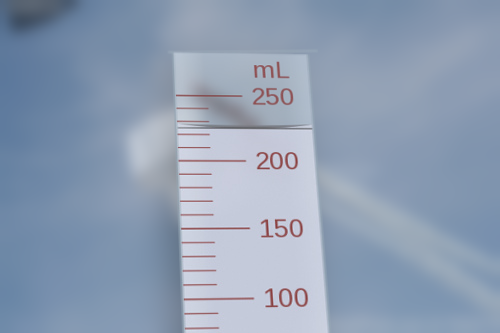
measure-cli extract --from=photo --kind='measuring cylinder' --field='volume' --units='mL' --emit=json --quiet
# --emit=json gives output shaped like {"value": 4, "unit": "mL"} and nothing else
{"value": 225, "unit": "mL"}
